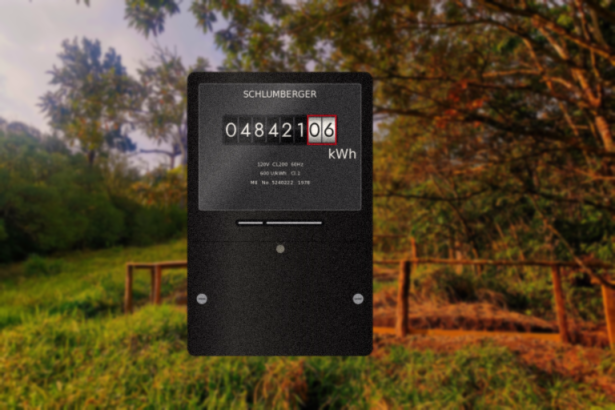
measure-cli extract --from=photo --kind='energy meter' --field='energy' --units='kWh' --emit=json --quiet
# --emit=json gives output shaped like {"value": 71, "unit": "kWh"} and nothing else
{"value": 48421.06, "unit": "kWh"}
